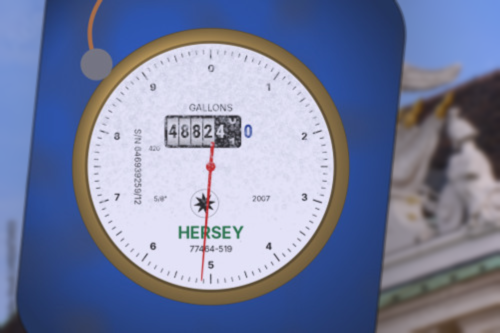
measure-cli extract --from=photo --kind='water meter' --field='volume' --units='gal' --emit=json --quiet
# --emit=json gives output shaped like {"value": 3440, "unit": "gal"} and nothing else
{"value": 4882405.1, "unit": "gal"}
